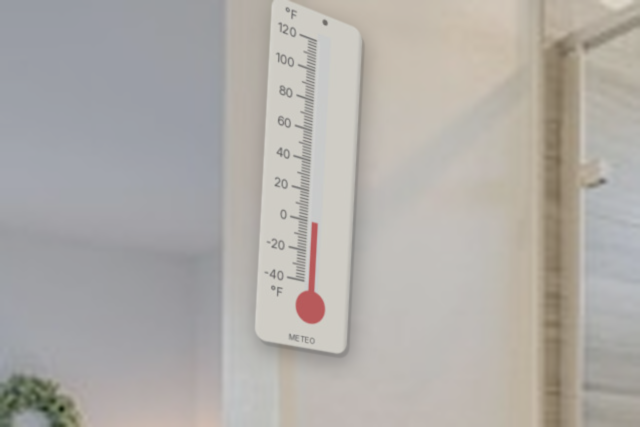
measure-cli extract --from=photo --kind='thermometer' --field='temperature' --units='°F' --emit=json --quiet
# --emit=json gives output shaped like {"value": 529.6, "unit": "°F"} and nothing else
{"value": 0, "unit": "°F"}
